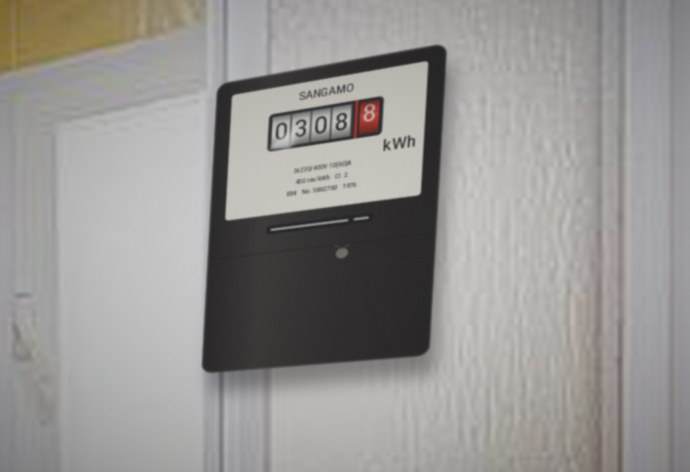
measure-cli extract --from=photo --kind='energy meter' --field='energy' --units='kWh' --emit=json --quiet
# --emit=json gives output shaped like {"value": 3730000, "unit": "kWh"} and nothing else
{"value": 308.8, "unit": "kWh"}
